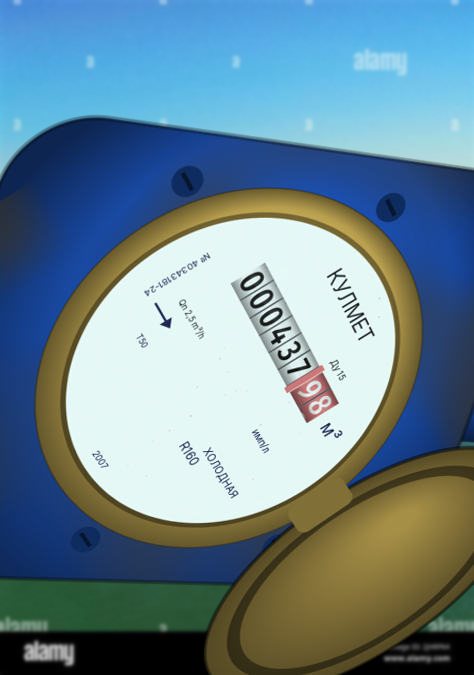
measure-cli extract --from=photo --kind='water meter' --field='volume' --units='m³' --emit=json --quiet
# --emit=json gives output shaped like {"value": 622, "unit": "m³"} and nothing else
{"value": 437.98, "unit": "m³"}
